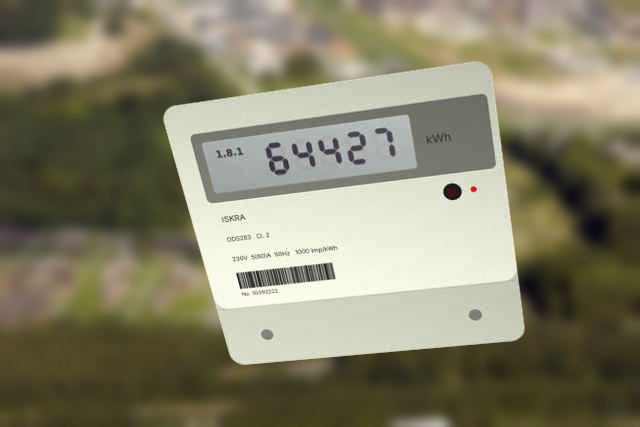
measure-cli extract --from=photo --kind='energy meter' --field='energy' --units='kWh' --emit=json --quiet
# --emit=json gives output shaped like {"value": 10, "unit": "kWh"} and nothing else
{"value": 64427, "unit": "kWh"}
